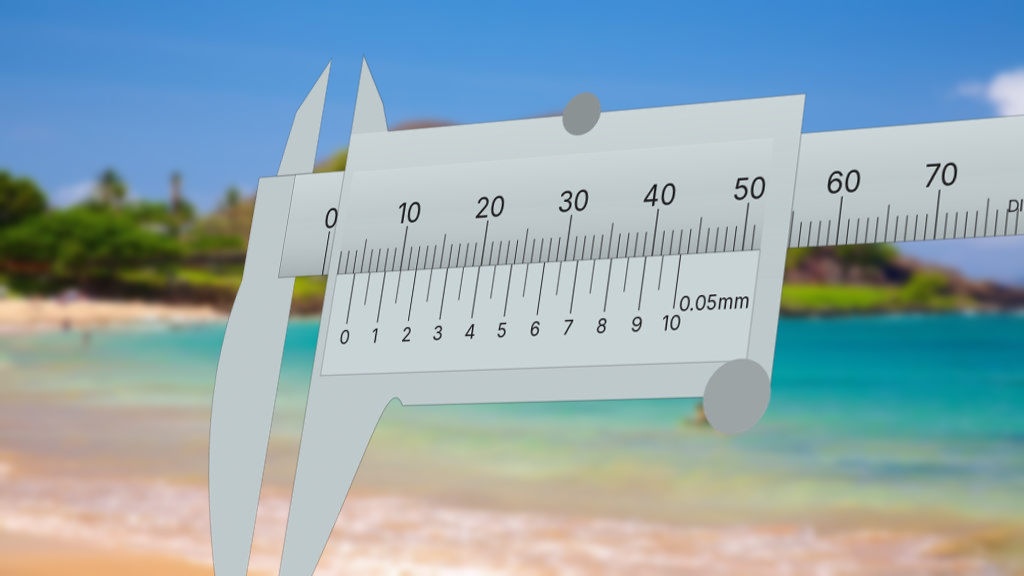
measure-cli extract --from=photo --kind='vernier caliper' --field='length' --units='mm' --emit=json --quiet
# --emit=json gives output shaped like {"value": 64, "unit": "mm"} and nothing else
{"value": 4.2, "unit": "mm"}
